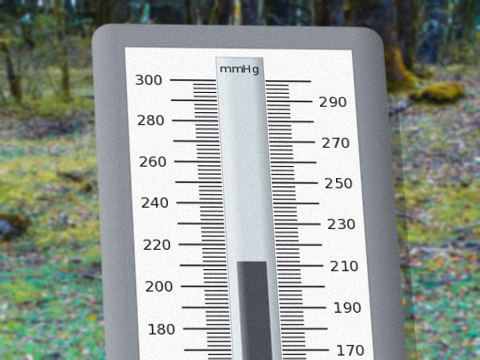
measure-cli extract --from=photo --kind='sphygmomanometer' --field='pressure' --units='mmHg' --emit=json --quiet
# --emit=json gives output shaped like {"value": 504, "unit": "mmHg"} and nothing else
{"value": 212, "unit": "mmHg"}
